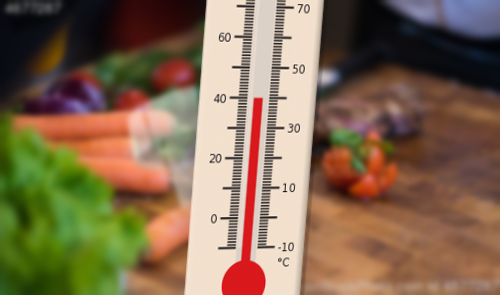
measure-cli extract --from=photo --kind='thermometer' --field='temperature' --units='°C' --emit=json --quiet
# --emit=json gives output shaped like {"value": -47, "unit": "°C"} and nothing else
{"value": 40, "unit": "°C"}
